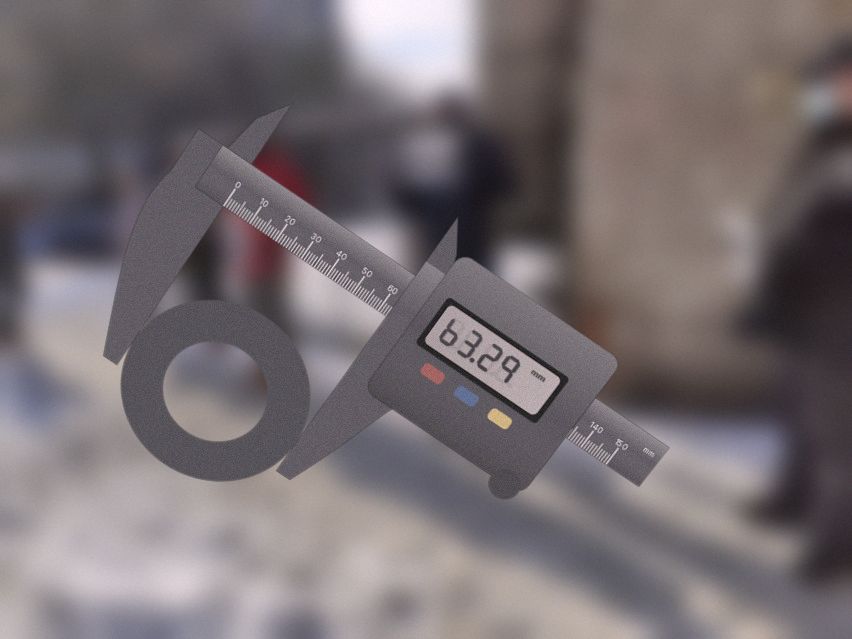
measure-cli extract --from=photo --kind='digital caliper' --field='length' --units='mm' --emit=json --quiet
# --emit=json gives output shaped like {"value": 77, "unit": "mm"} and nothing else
{"value": 63.29, "unit": "mm"}
